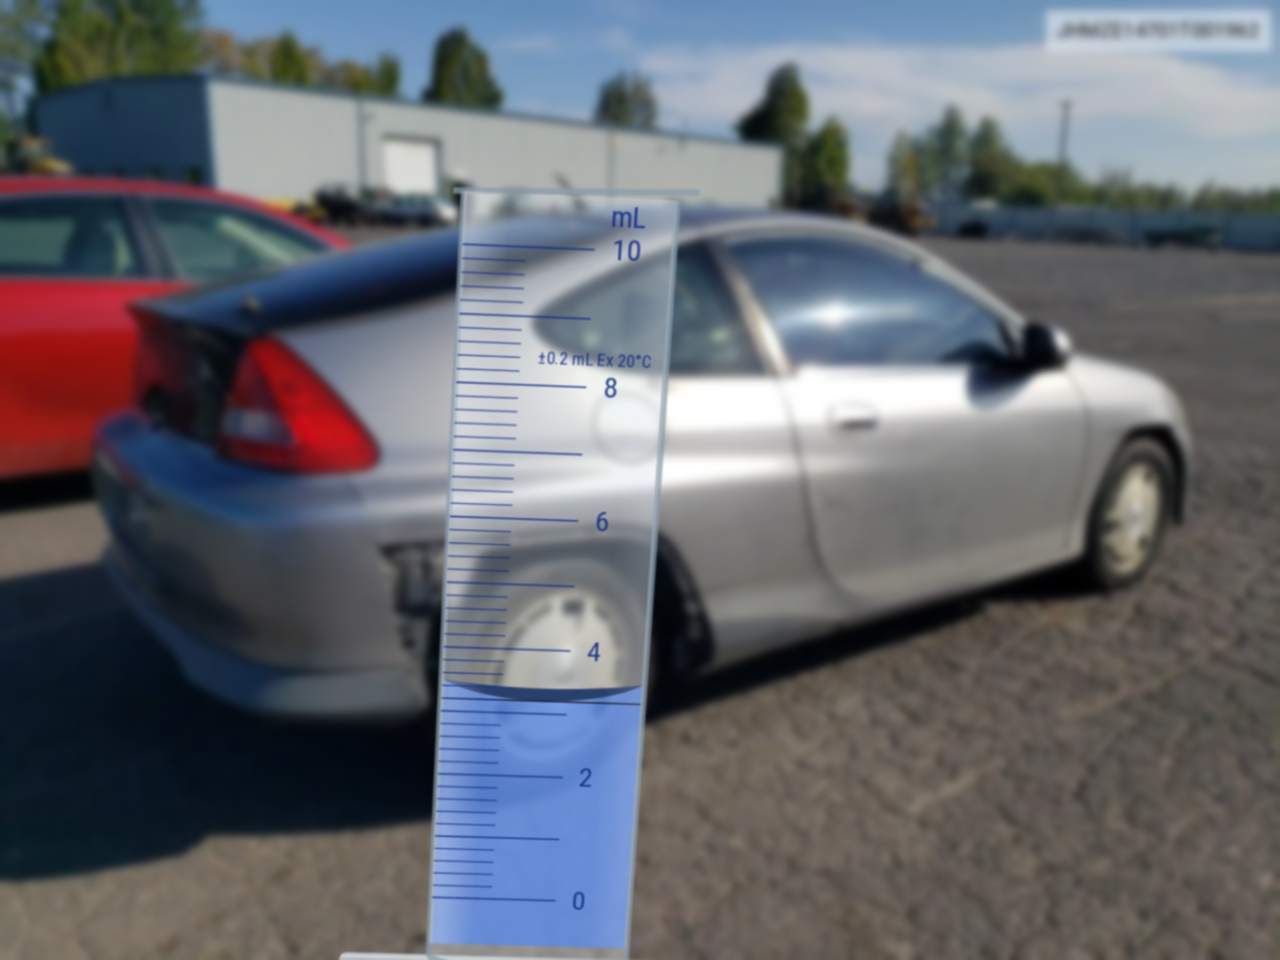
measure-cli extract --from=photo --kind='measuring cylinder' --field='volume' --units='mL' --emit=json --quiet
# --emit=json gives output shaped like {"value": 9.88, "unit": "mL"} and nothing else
{"value": 3.2, "unit": "mL"}
